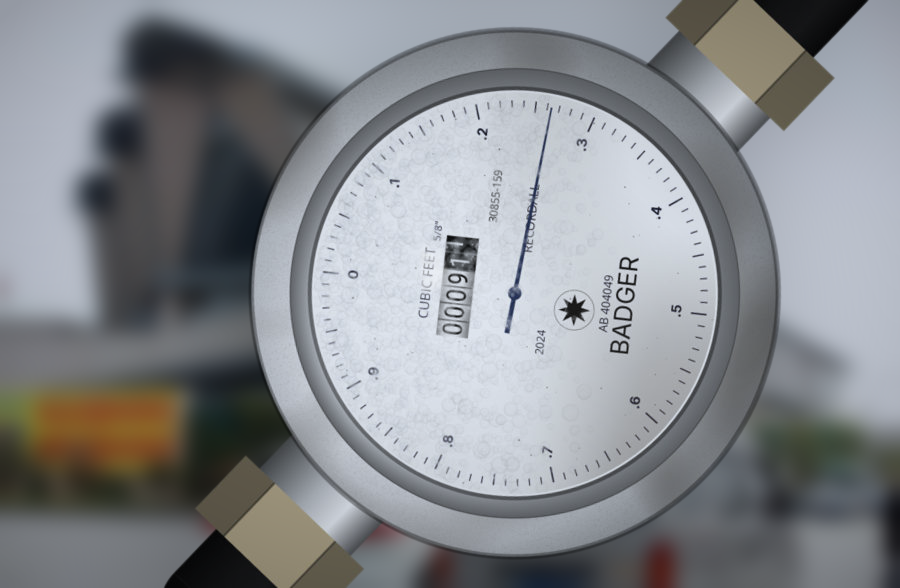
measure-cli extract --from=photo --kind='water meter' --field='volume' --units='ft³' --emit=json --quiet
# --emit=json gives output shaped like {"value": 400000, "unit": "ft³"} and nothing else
{"value": 911.26, "unit": "ft³"}
